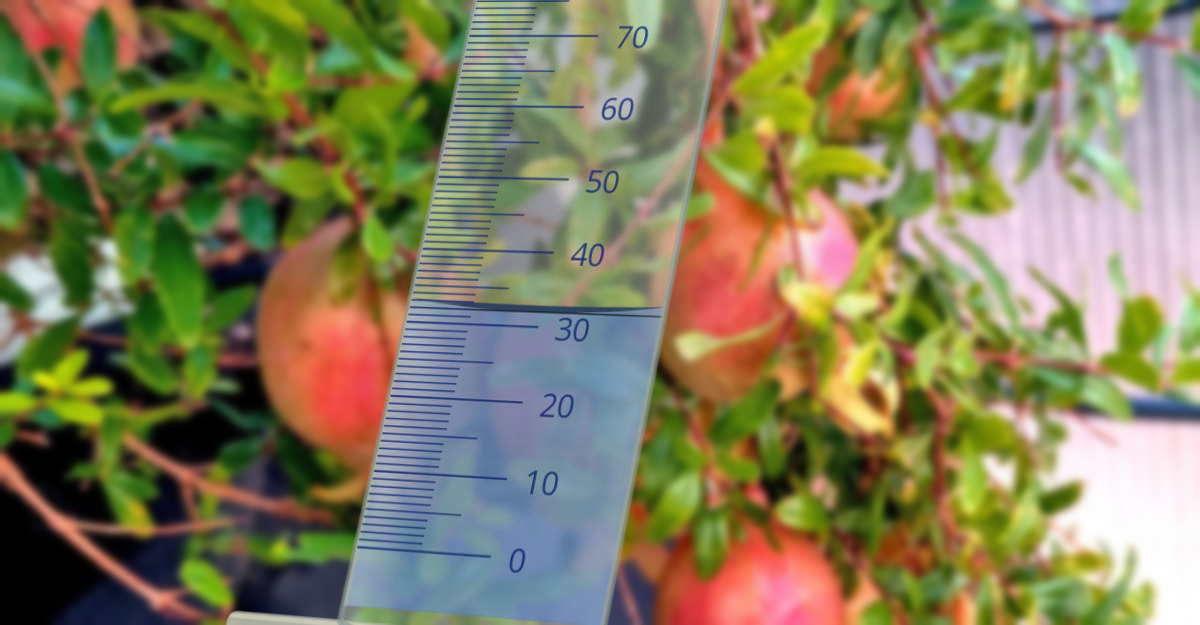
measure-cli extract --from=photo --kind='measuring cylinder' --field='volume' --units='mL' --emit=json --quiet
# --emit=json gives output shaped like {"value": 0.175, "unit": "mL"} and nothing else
{"value": 32, "unit": "mL"}
